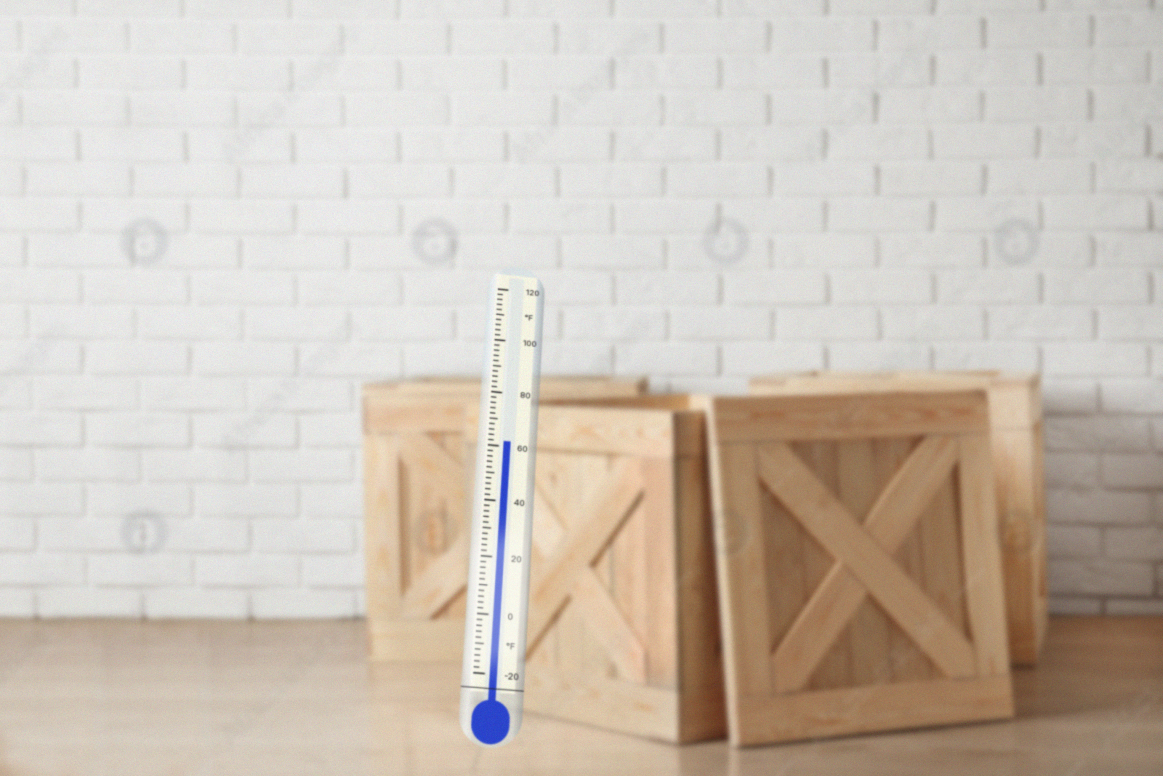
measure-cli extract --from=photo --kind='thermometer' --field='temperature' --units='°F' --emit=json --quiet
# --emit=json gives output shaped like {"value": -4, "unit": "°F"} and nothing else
{"value": 62, "unit": "°F"}
